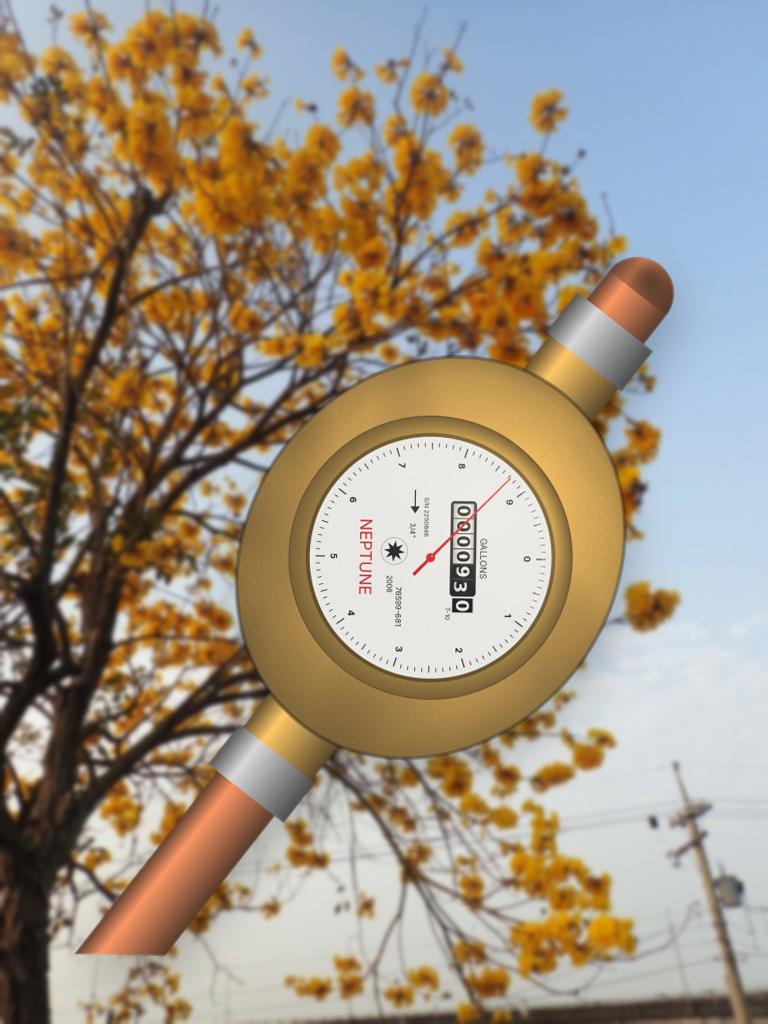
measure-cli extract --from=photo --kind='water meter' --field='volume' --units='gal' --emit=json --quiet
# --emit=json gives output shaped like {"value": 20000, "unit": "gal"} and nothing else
{"value": 928.7, "unit": "gal"}
